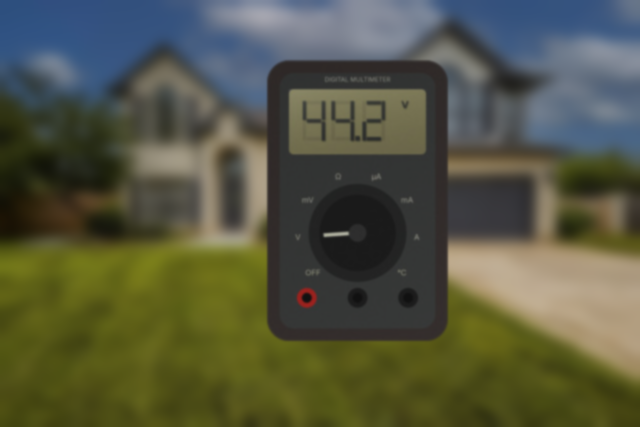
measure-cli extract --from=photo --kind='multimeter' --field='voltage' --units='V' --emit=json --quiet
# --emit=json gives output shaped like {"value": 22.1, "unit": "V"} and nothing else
{"value": 44.2, "unit": "V"}
